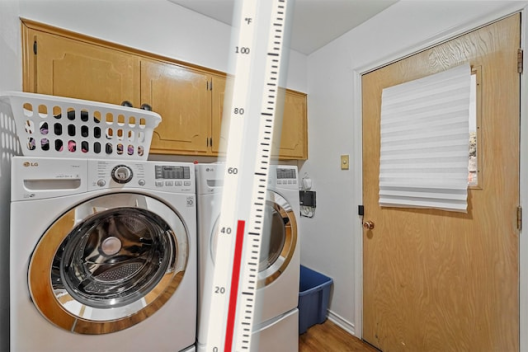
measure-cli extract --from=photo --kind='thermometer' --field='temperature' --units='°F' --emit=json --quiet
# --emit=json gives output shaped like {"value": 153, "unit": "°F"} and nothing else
{"value": 44, "unit": "°F"}
